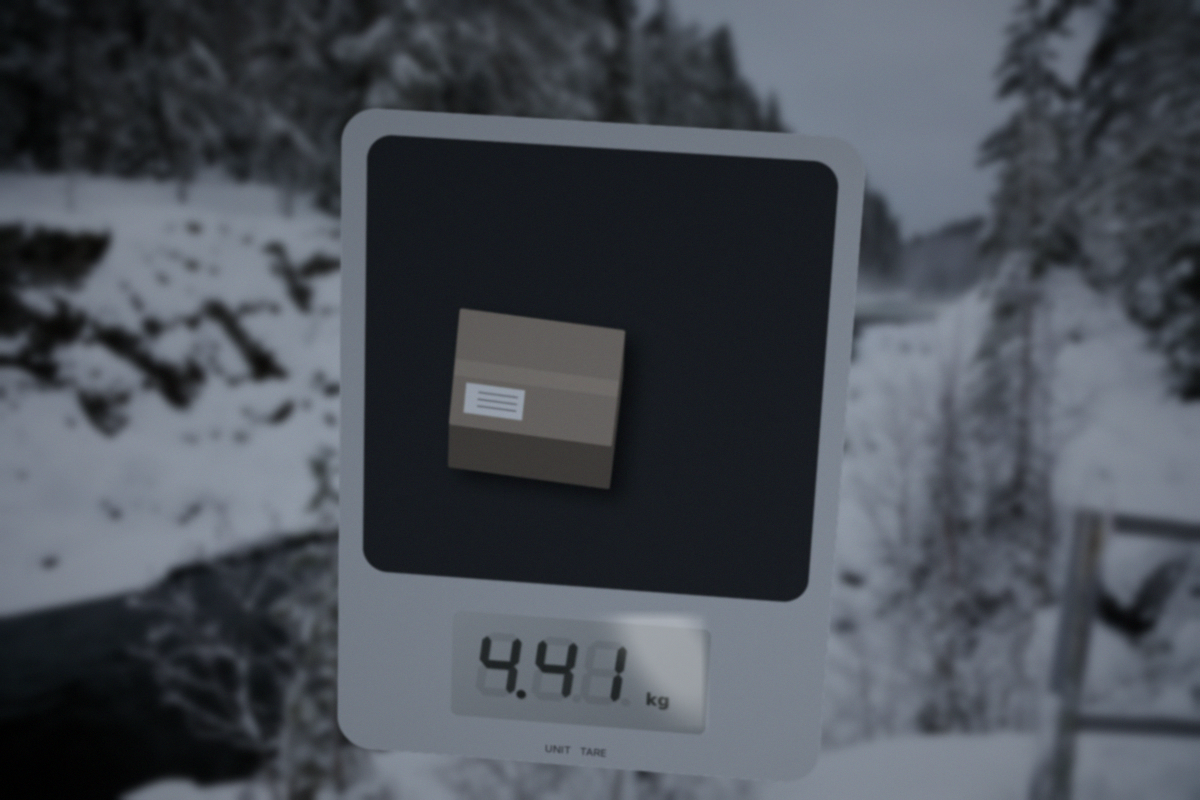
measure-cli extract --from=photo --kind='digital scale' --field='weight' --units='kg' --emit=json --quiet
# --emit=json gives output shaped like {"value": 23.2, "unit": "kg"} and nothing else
{"value": 4.41, "unit": "kg"}
